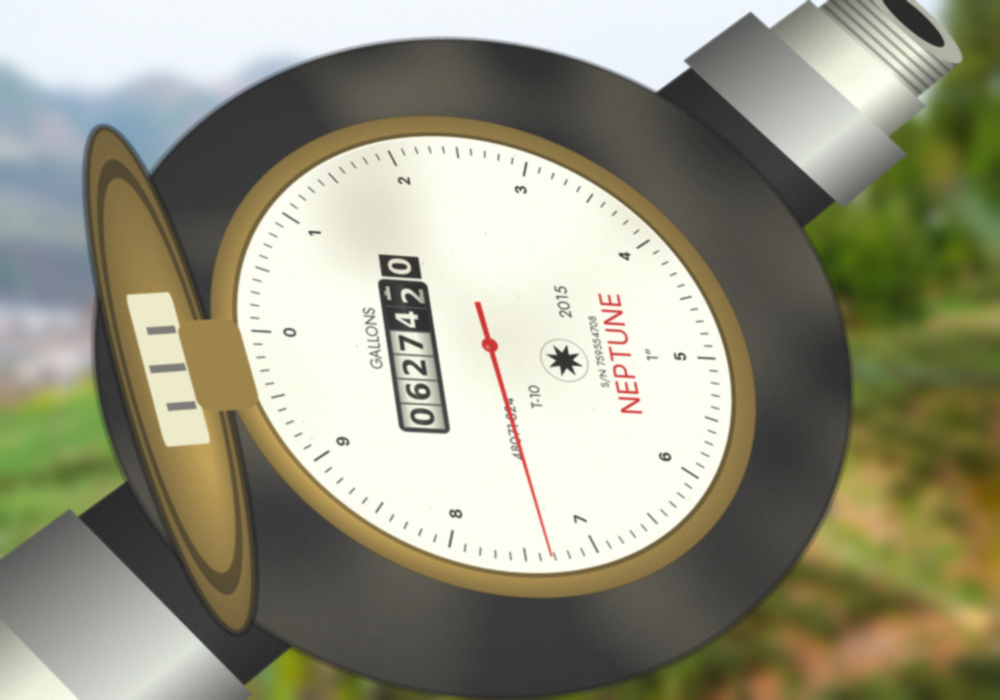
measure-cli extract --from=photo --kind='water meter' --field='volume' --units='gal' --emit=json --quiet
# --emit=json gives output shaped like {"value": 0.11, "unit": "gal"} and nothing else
{"value": 627417.3, "unit": "gal"}
